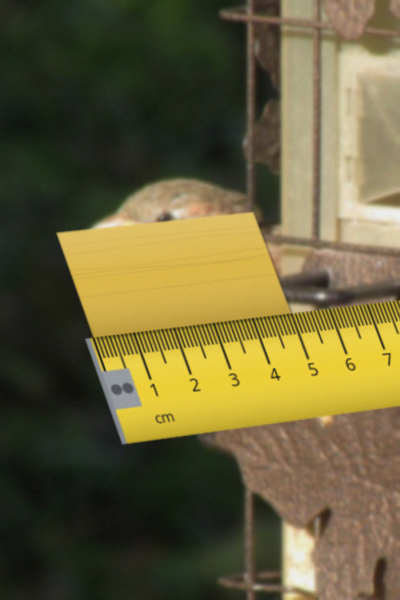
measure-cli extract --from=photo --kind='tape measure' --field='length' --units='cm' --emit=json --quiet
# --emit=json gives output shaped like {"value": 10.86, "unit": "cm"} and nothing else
{"value": 5, "unit": "cm"}
